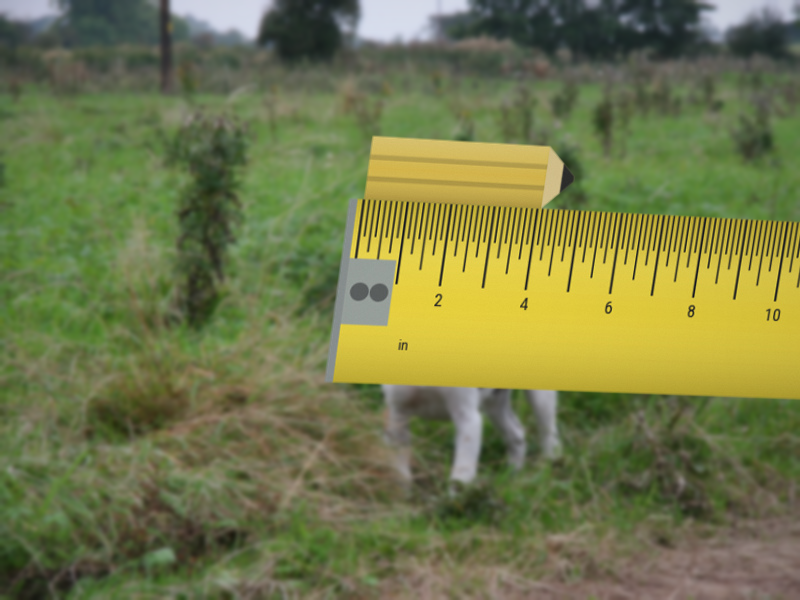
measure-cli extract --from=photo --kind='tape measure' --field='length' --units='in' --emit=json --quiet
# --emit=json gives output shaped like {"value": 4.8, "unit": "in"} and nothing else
{"value": 4.75, "unit": "in"}
